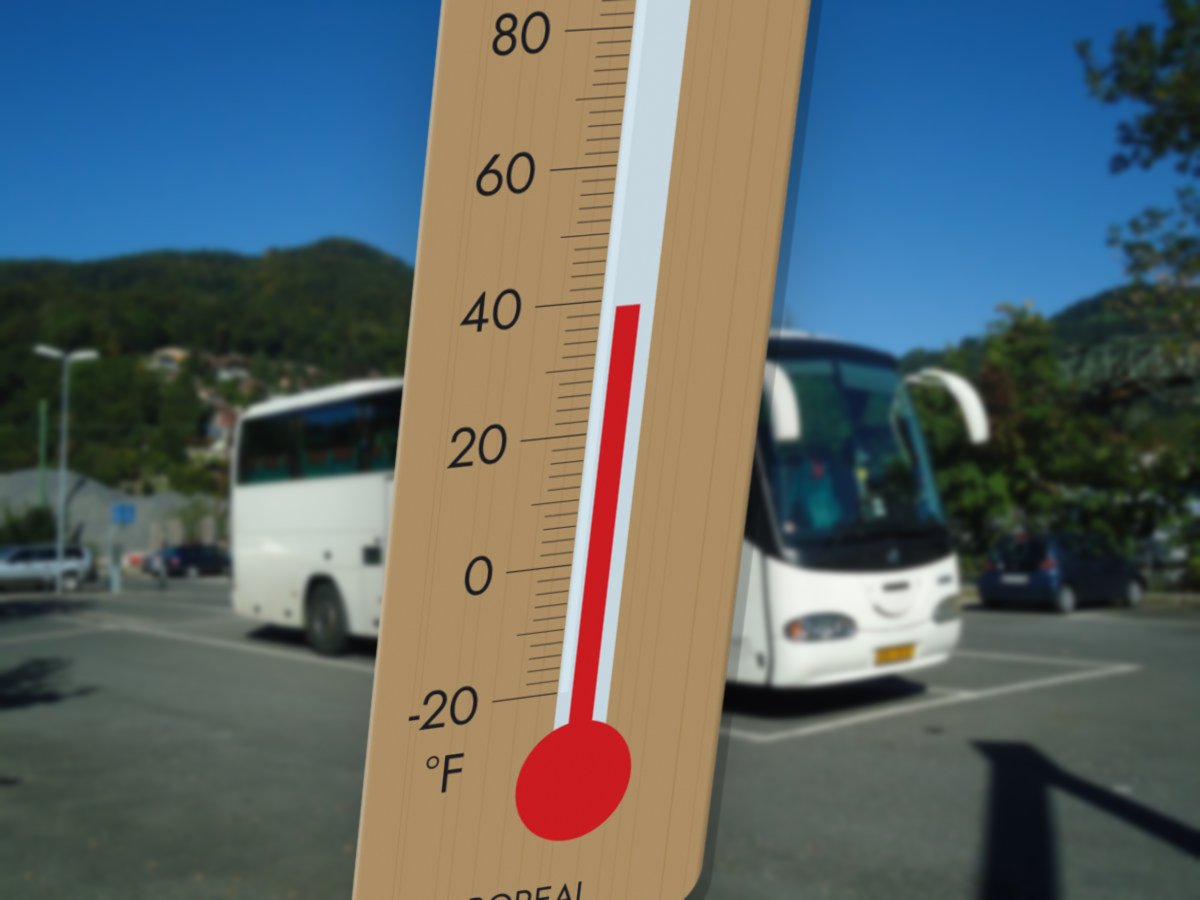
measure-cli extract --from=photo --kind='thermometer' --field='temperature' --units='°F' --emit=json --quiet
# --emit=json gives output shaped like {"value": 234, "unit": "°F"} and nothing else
{"value": 39, "unit": "°F"}
